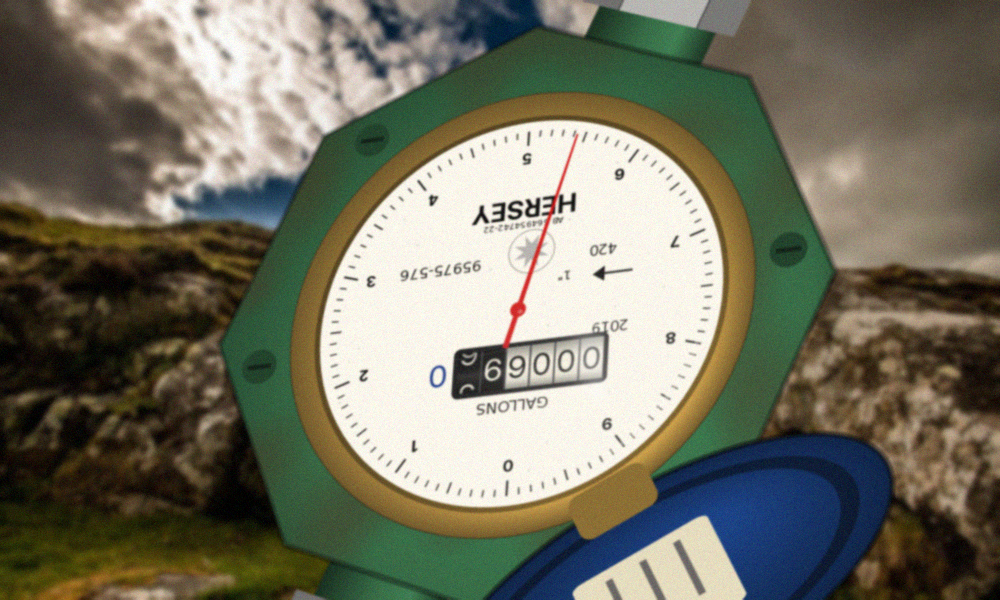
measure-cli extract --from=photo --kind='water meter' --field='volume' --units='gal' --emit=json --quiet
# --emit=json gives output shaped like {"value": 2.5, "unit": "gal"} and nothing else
{"value": 6955.4, "unit": "gal"}
